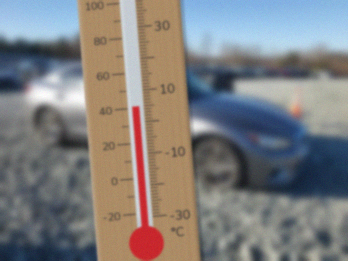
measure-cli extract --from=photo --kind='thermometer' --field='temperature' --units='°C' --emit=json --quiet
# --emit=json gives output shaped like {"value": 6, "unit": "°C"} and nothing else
{"value": 5, "unit": "°C"}
